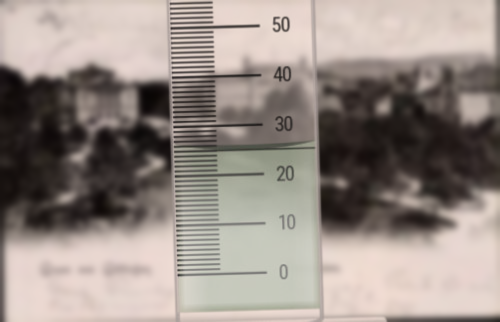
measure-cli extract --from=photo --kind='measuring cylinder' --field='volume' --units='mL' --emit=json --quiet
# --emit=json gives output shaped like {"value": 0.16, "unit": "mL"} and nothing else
{"value": 25, "unit": "mL"}
